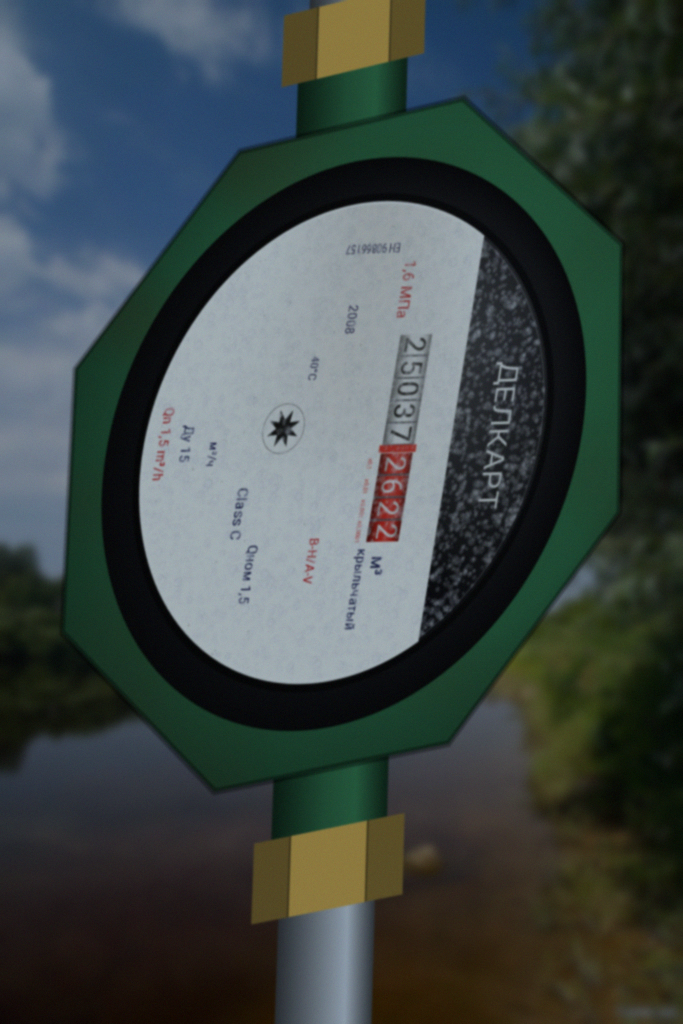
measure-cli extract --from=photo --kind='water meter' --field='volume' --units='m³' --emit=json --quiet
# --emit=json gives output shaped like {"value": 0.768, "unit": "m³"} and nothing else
{"value": 25037.2622, "unit": "m³"}
